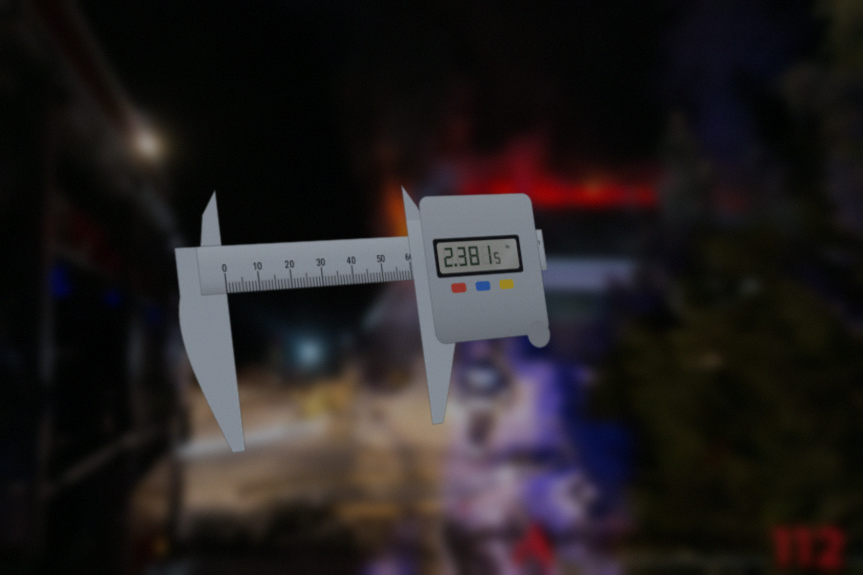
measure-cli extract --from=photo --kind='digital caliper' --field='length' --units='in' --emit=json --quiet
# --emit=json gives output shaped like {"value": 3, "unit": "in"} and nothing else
{"value": 2.3815, "unit": "in"}
